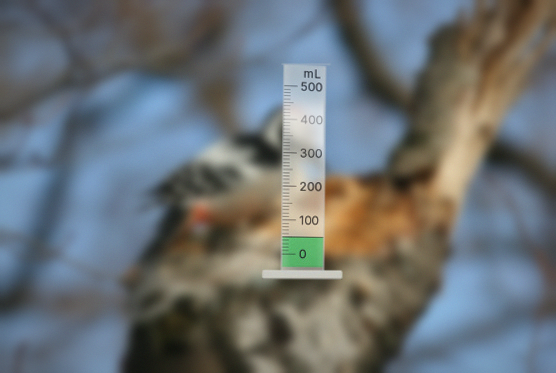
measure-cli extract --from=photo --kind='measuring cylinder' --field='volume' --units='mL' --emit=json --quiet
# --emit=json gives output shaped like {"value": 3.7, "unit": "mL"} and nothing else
{"value": 50, "unit": "mL"}
